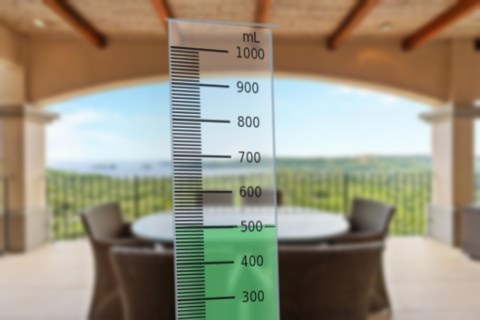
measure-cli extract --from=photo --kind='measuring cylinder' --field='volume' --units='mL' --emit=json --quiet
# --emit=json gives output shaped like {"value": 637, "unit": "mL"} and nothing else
{"value": 500, "unit": "mL"}
